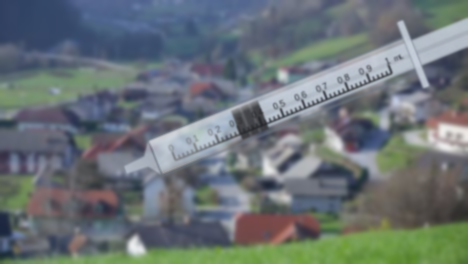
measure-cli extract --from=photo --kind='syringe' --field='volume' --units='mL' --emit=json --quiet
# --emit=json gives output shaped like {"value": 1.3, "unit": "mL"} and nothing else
{"value": 0.3, "unit": "mL"}
